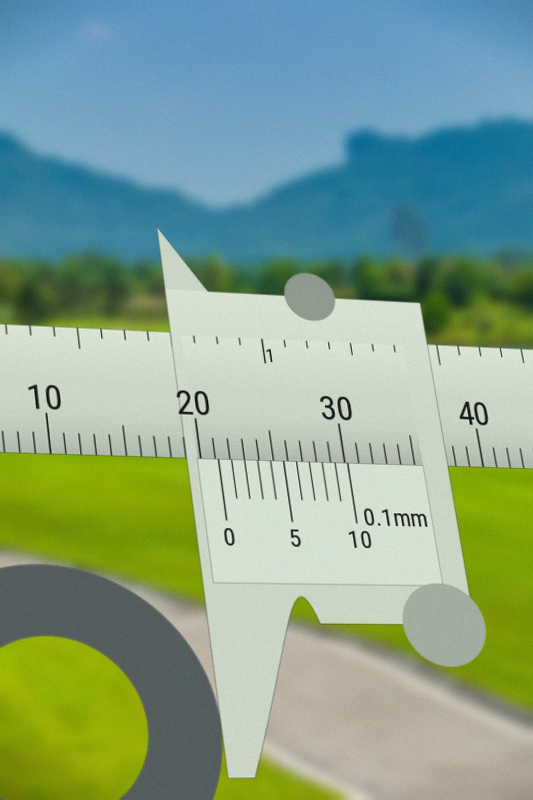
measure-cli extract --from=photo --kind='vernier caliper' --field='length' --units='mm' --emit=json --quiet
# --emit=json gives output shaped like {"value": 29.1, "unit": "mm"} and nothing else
{"value": 21.2, "unit": "mm"}
